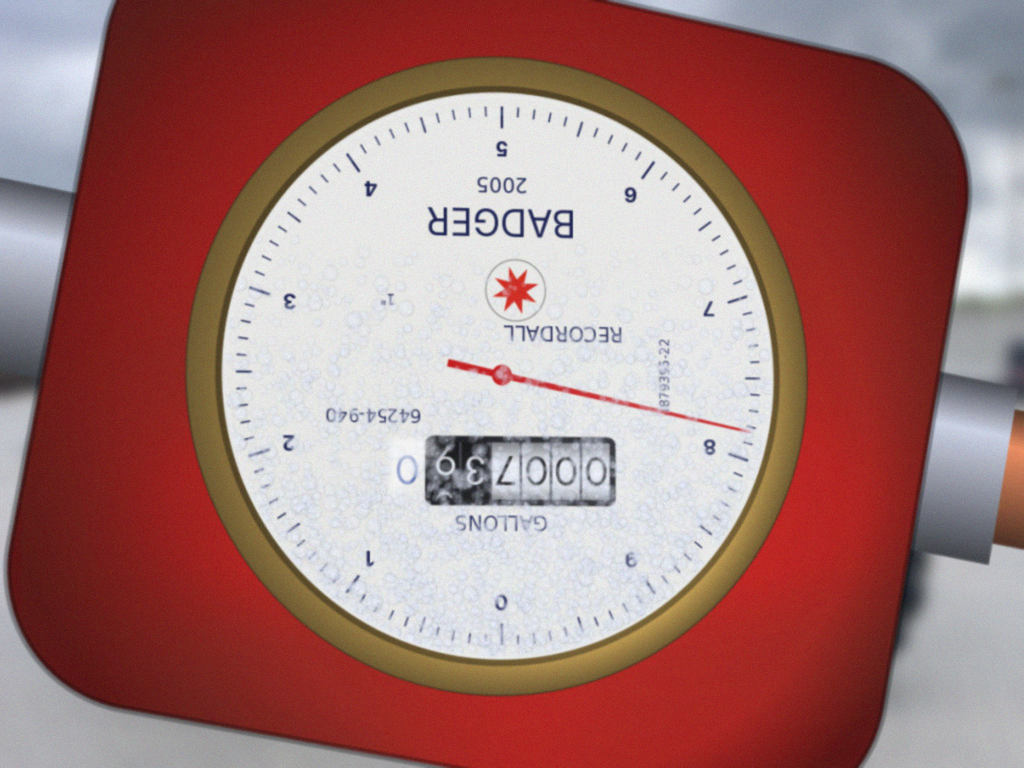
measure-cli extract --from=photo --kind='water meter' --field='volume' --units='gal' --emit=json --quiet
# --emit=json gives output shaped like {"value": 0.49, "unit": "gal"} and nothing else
{"value": 7387.8, "unit": "gal"}
